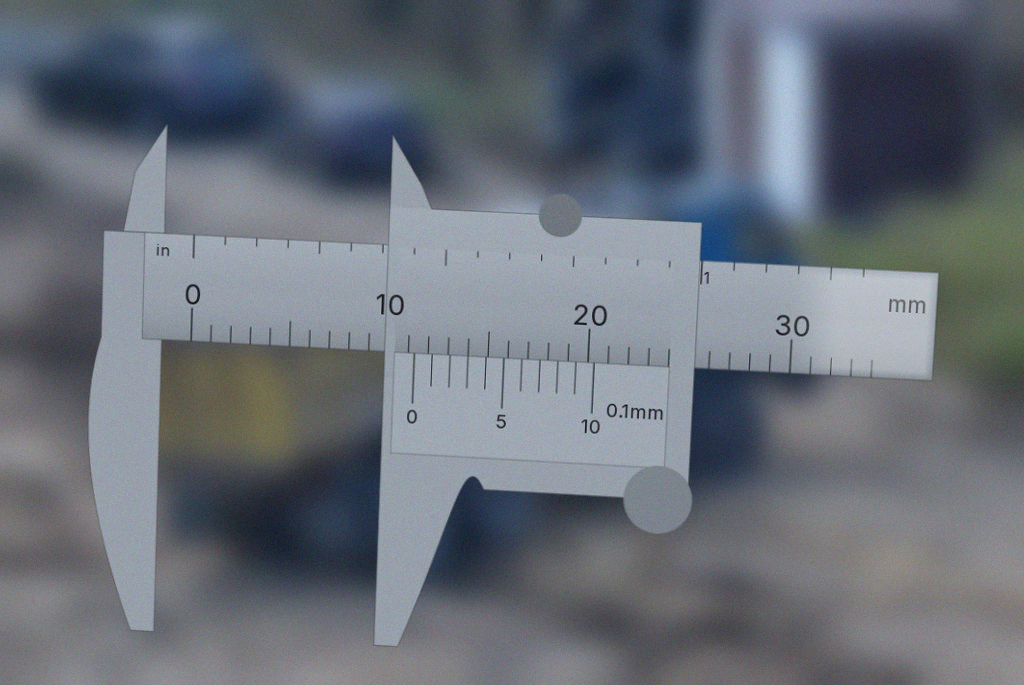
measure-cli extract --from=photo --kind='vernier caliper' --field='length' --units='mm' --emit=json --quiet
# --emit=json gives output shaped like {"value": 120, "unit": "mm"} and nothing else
{"value": 11.3, "unit": "mm"}
